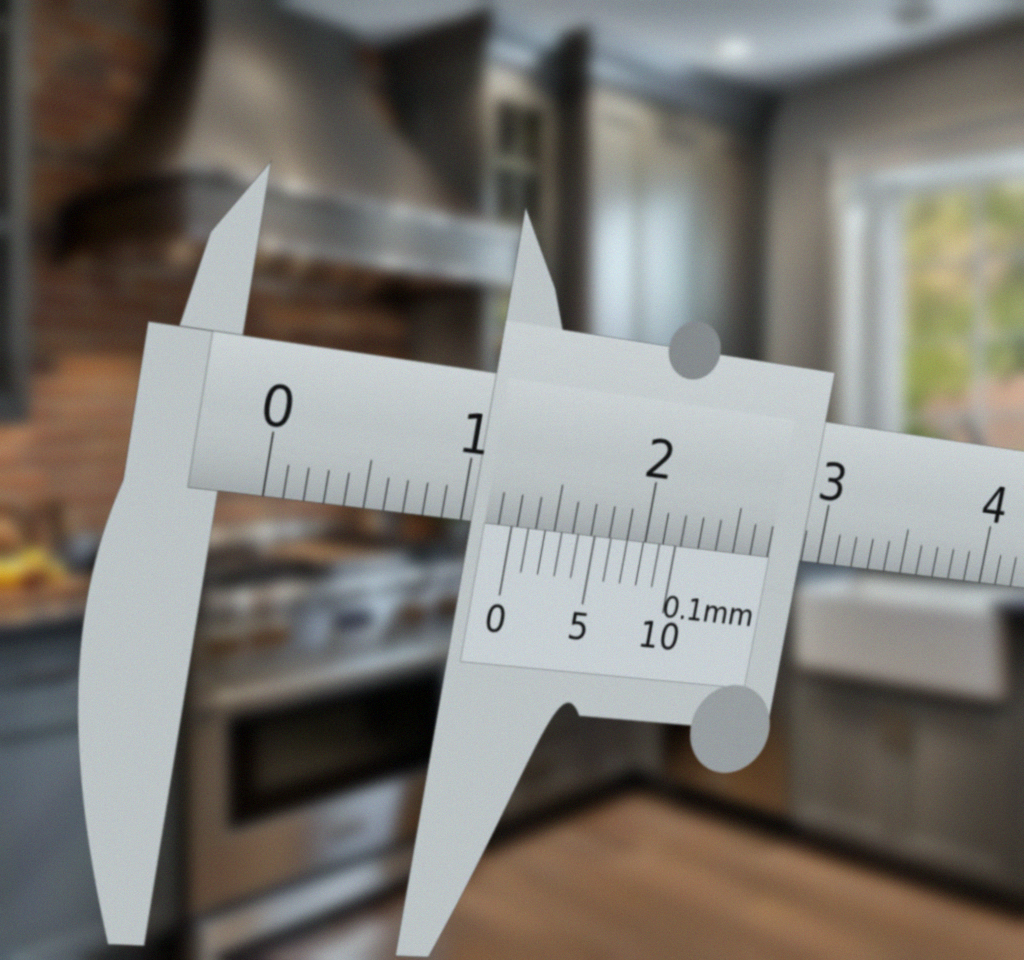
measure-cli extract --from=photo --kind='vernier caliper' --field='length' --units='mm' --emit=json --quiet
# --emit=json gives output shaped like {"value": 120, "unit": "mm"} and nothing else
{"value": 12.7, "unit": "mm"}
